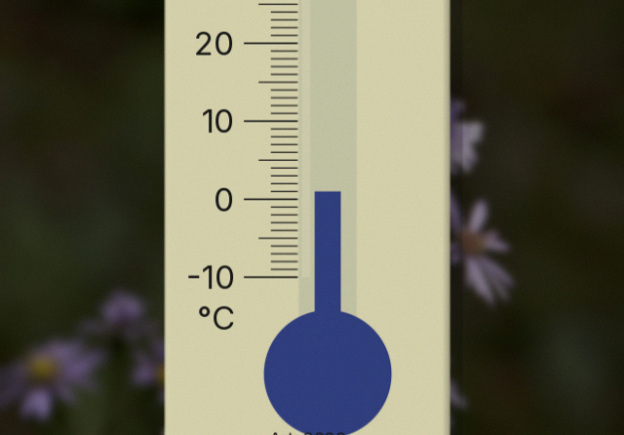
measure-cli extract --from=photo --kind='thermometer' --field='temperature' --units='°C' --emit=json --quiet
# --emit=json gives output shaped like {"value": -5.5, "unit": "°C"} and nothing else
{"value": 1, "unit": "°C"}
